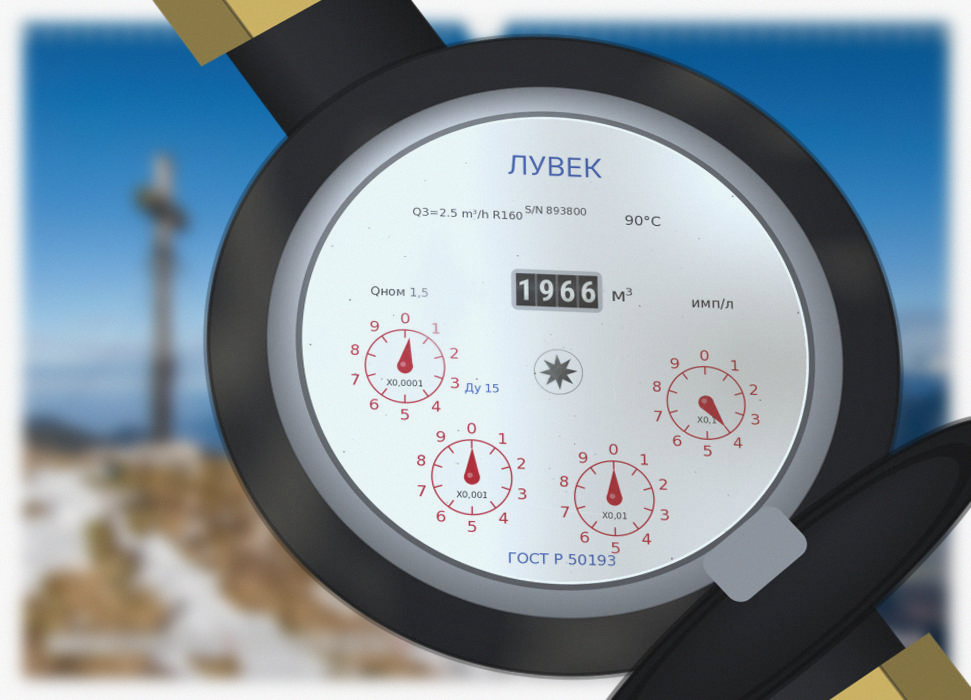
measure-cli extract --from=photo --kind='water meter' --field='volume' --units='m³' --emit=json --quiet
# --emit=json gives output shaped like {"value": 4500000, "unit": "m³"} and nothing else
{"value": 1966.4000, "unit": "m³"}
